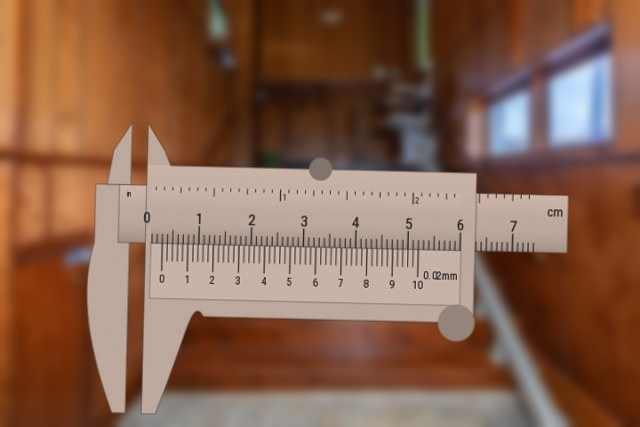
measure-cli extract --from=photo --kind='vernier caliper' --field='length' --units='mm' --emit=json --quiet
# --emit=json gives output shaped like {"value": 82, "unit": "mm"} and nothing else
{"value": 3.0, "unit": "mm"}
